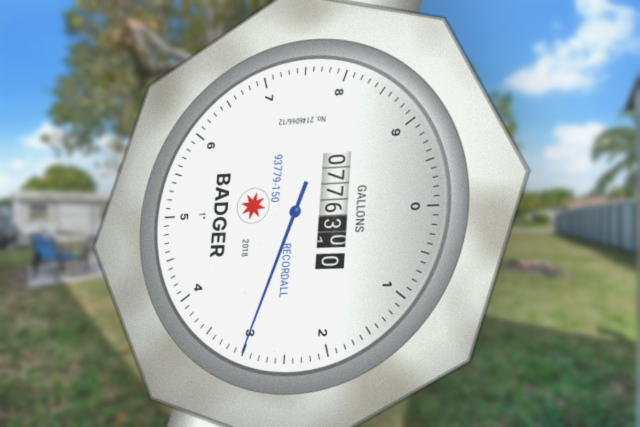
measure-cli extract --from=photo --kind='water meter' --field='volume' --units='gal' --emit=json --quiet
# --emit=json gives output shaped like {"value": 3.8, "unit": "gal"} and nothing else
{"value": 776303.0, "unit": "gal"}
